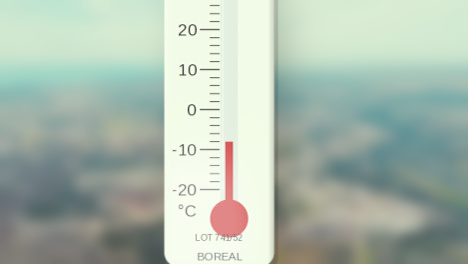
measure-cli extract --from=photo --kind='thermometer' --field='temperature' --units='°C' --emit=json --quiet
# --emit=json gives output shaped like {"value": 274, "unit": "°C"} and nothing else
{"value": -8, "unit": "°C"}
